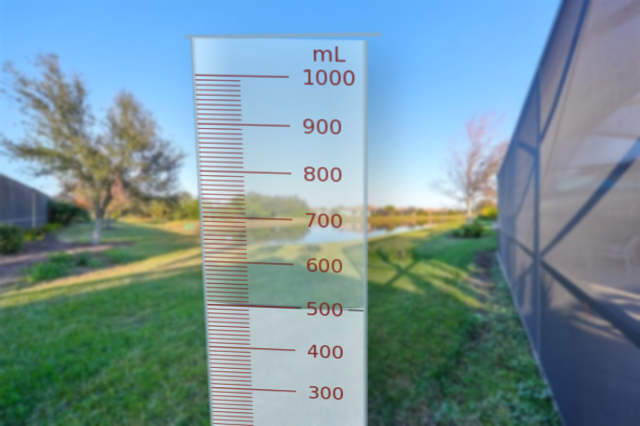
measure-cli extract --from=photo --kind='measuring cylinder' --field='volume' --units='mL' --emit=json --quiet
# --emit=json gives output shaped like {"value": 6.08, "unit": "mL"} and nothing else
{"value": 500, "unit": "mL"}
